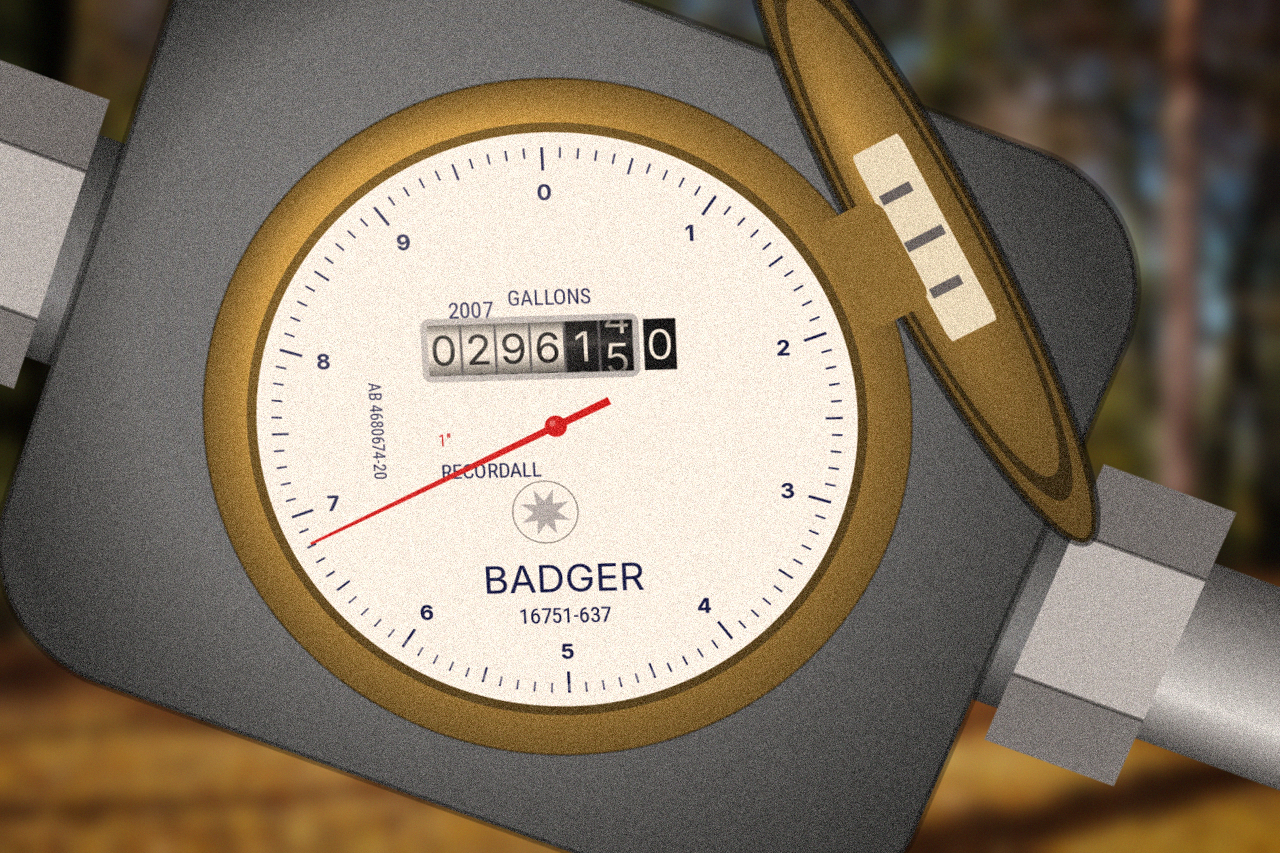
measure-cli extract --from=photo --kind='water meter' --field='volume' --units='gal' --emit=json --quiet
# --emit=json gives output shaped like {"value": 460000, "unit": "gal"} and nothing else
{"value": 296146.8, "unit": "gal"}
